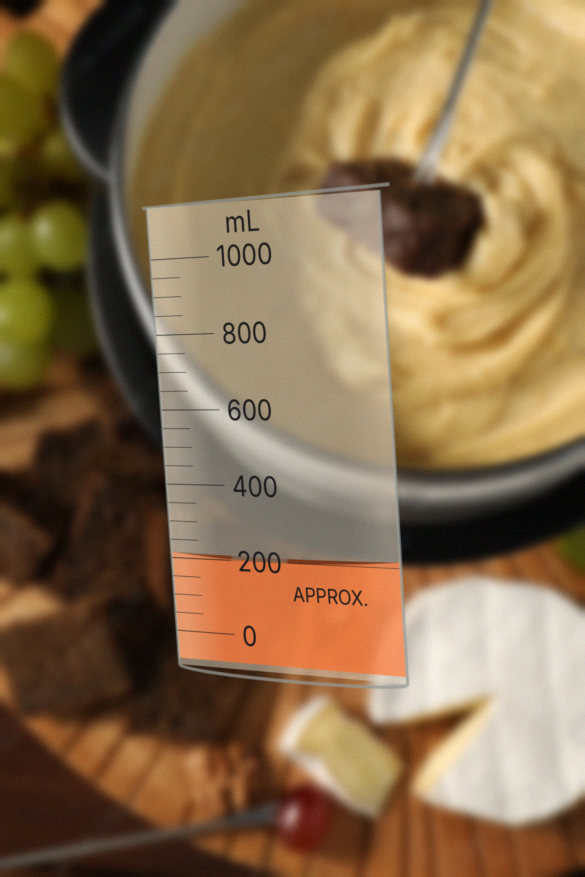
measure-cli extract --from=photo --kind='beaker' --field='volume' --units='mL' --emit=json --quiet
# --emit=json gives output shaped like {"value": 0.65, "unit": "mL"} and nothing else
{"value": 200, "unit": "mL"}
